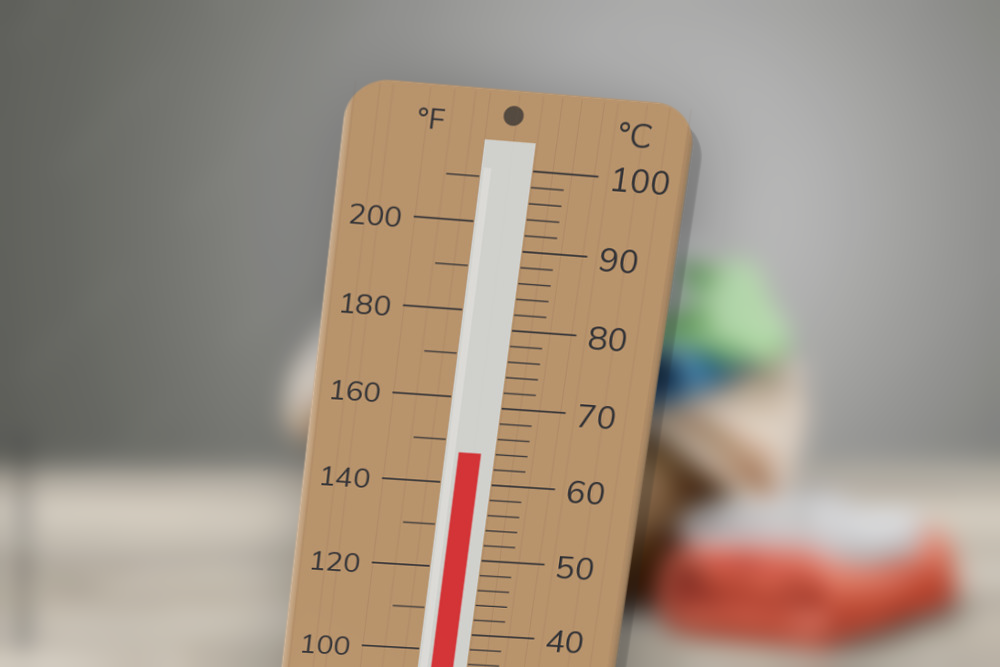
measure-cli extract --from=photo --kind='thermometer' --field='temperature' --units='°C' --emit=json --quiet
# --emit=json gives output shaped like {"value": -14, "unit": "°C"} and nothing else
{"value": 64, "unit": "°C"}
